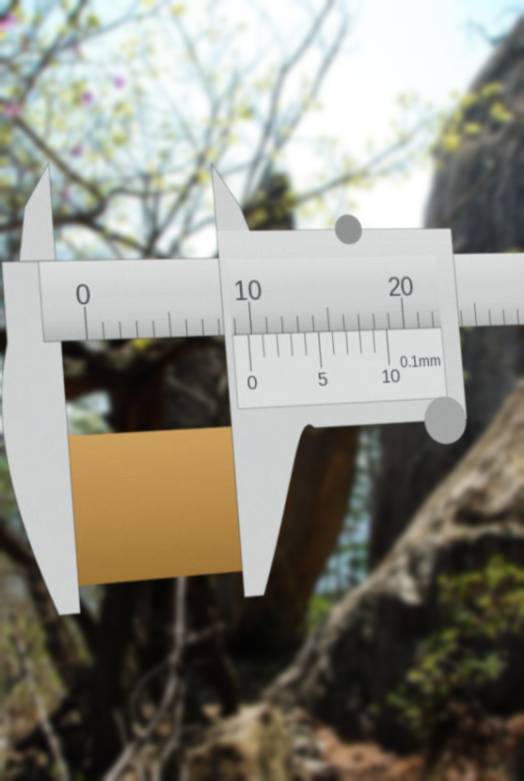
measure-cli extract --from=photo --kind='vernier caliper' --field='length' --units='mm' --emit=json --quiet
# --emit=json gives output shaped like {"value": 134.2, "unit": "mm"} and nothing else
{"value": 9.8, "unit": "mm"}
